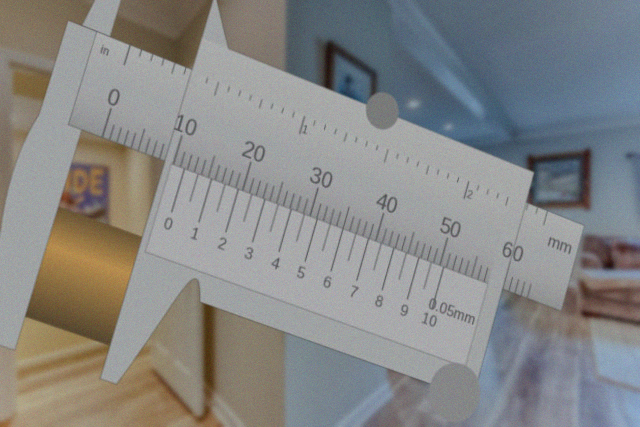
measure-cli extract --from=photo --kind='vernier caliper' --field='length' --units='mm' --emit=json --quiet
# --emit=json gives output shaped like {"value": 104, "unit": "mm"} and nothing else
{"value": 11.6, "unit": "mm"}
